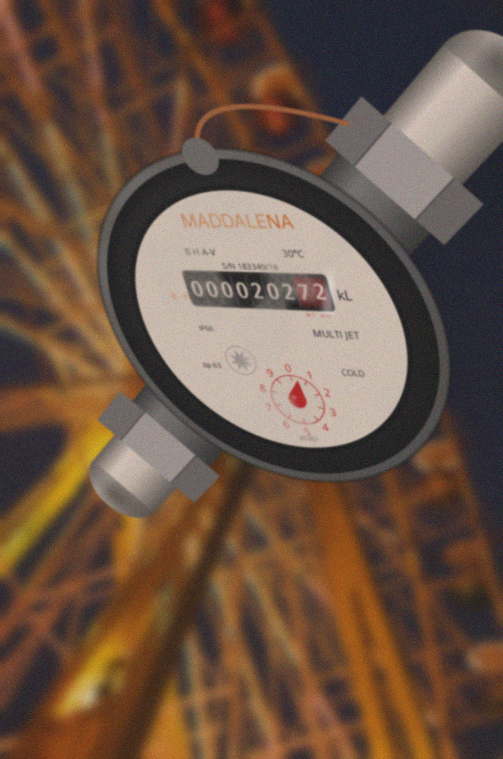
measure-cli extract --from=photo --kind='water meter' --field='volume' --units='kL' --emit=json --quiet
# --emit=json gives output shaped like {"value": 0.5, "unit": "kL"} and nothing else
{"value": 202.720, "unit": "kL"}
